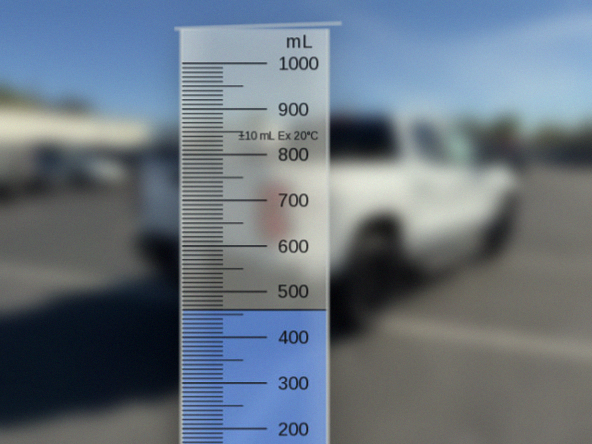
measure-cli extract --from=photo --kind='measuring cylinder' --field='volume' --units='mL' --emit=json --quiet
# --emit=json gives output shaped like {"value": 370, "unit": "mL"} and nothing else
{"value": 460, "unit": "mL"}
